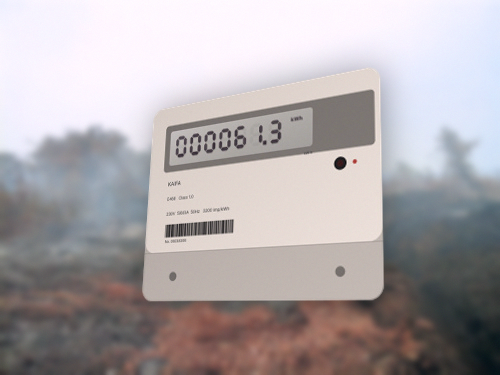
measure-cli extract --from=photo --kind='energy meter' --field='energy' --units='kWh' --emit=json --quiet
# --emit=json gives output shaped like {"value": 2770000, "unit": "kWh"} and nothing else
{"value": 61.3, "unit": "kWh"}
